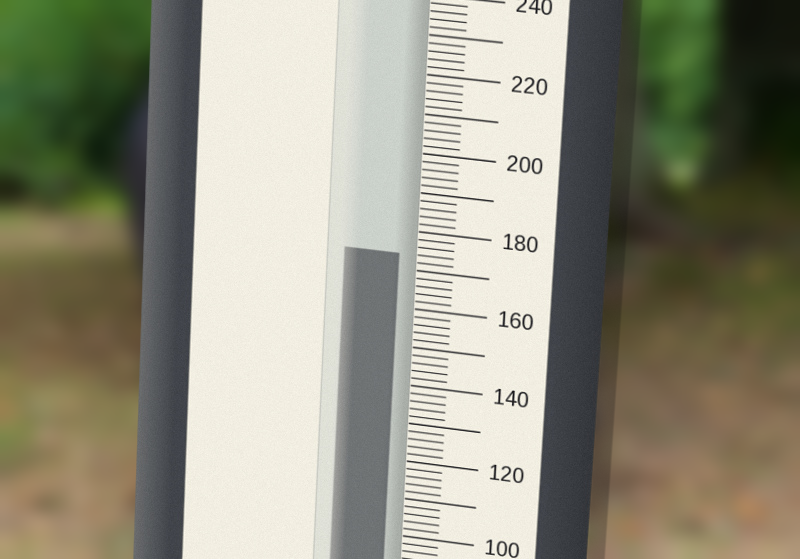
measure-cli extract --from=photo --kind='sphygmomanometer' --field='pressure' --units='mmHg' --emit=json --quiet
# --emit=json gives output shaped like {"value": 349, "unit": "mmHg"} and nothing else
{"value": 174, "unit": "mmHg"}
